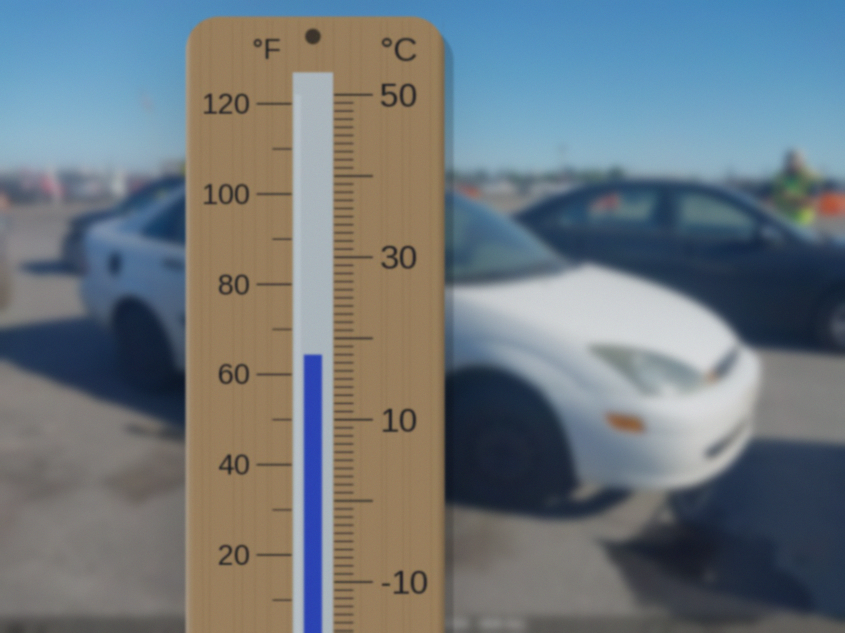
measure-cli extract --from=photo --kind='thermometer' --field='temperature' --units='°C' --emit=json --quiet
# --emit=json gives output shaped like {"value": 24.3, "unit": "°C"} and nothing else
{"value": 18, "unit": "°C"}
